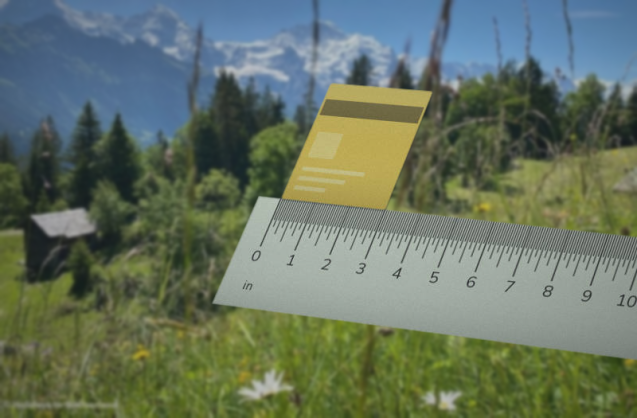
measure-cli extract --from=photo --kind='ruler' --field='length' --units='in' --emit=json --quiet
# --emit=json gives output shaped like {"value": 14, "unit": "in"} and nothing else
{"value": 3, "unit": "in"}
